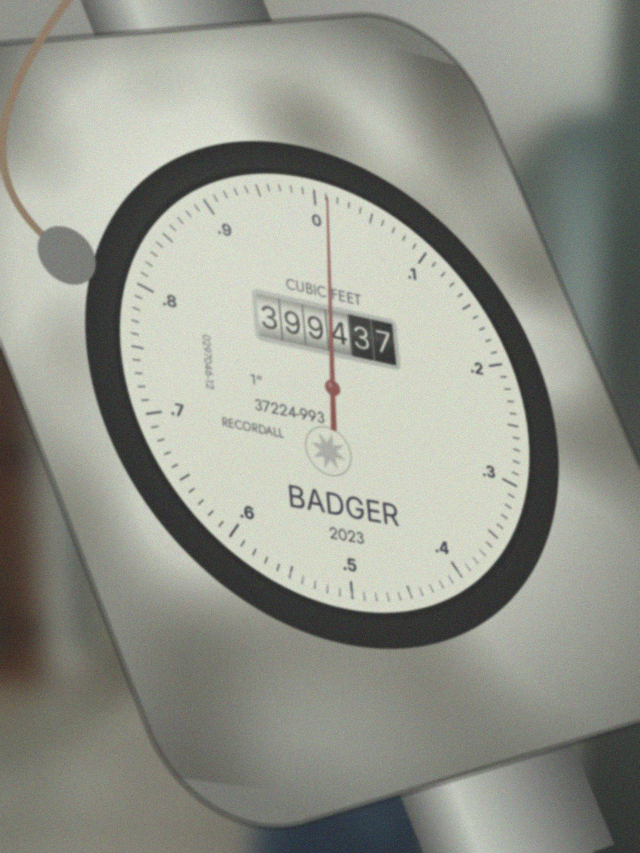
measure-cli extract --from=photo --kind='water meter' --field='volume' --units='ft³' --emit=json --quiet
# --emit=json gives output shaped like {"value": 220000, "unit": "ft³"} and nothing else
{"value": 399437.01, "unit": "ft³"}
